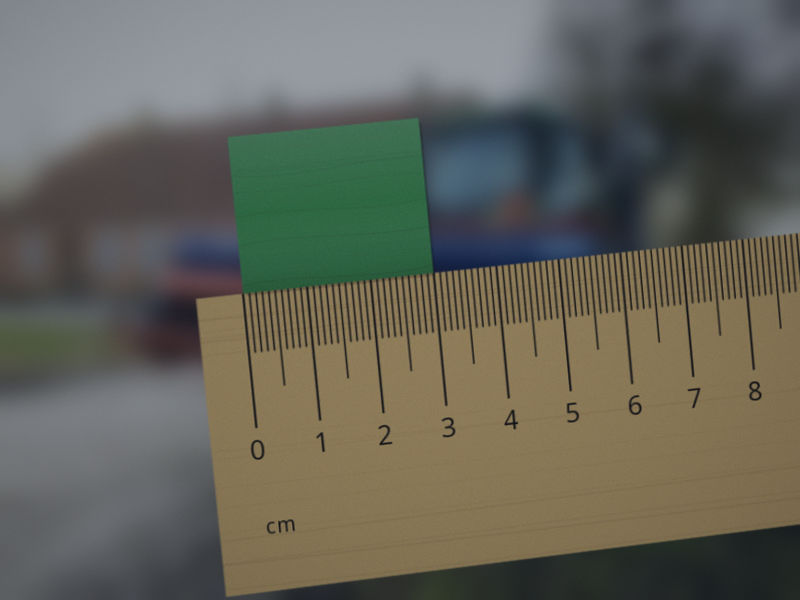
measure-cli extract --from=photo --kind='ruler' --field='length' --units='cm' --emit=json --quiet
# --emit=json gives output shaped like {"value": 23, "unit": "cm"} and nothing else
{"value": 3, "unit": "cm"}
